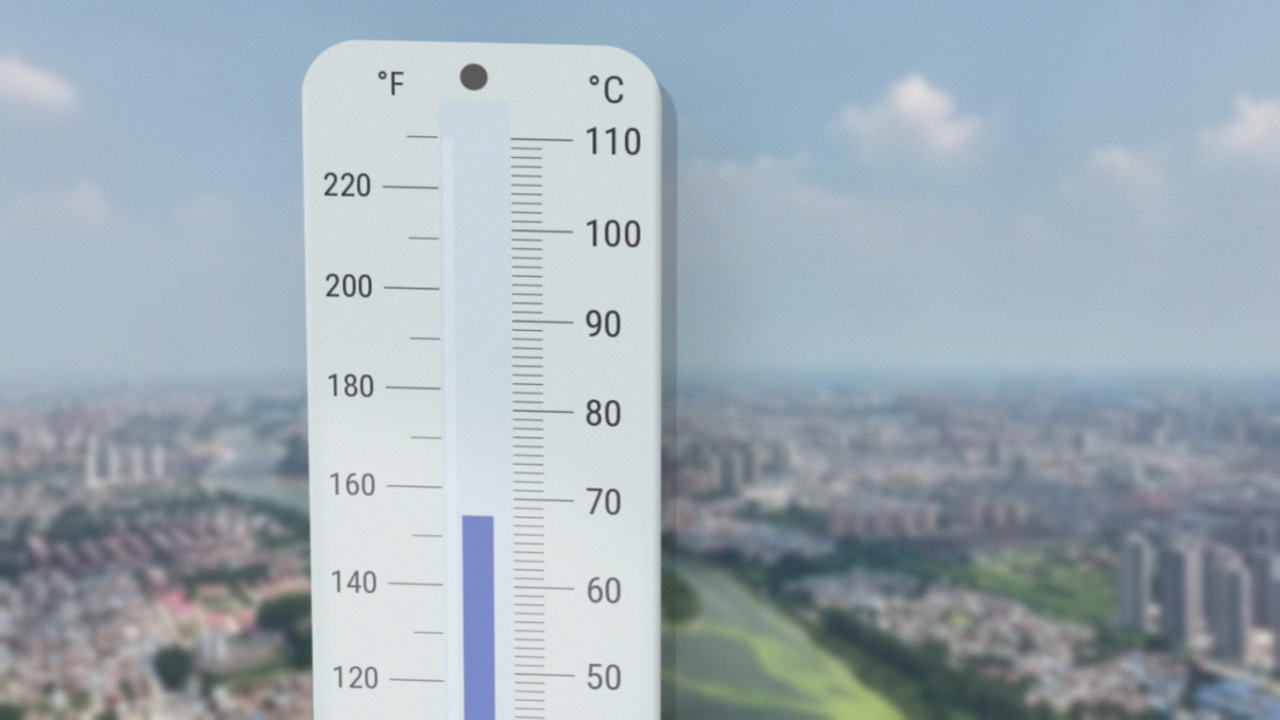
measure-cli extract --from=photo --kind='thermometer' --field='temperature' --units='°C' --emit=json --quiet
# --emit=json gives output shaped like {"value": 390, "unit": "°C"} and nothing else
{"value": 68, "unit": "°C"}
